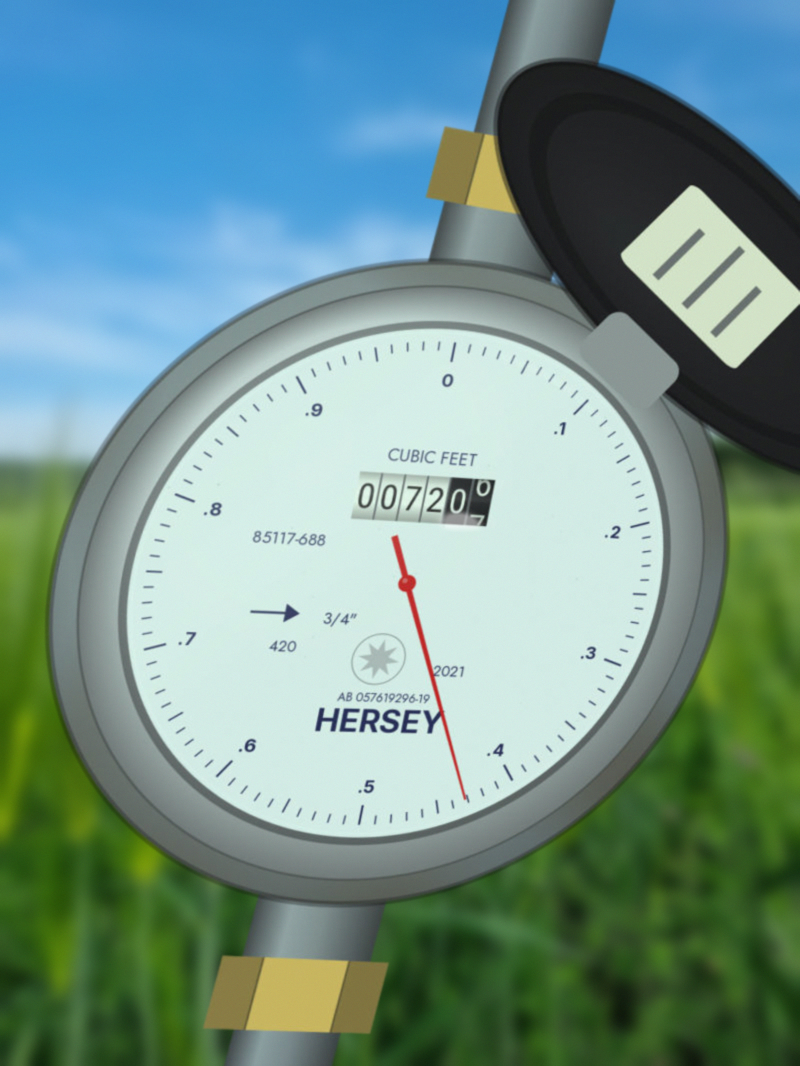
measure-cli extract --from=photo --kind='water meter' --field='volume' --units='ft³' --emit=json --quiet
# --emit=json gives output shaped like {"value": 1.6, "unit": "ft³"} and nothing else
{"value": 7206.43, "unit": "ft³"}
